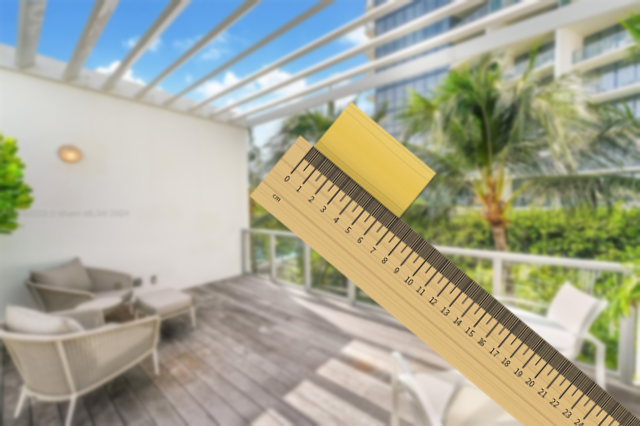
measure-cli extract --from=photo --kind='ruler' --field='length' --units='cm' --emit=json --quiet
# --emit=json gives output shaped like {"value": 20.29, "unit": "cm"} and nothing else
{"value": 7, "unit": "cm"}
